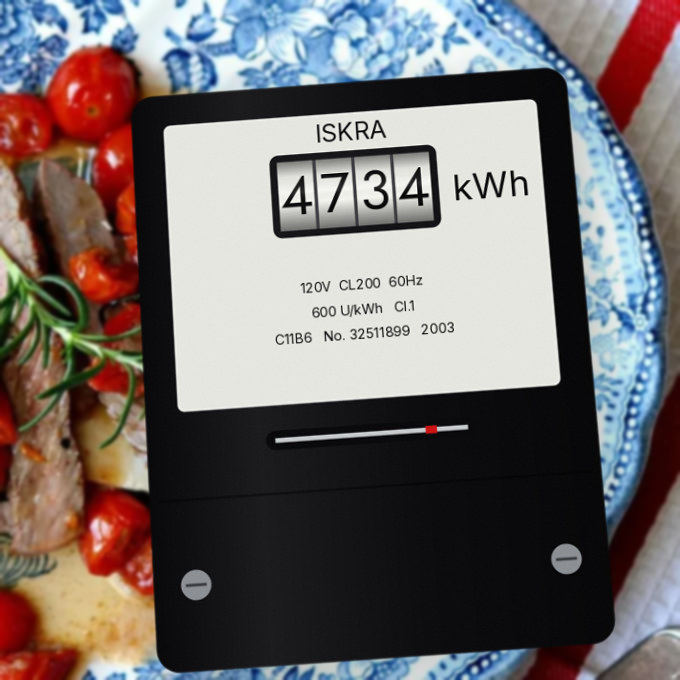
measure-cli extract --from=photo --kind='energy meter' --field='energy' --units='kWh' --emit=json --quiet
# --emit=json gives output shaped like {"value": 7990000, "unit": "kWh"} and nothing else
{"value": 4734, "unit": "kWh"}
